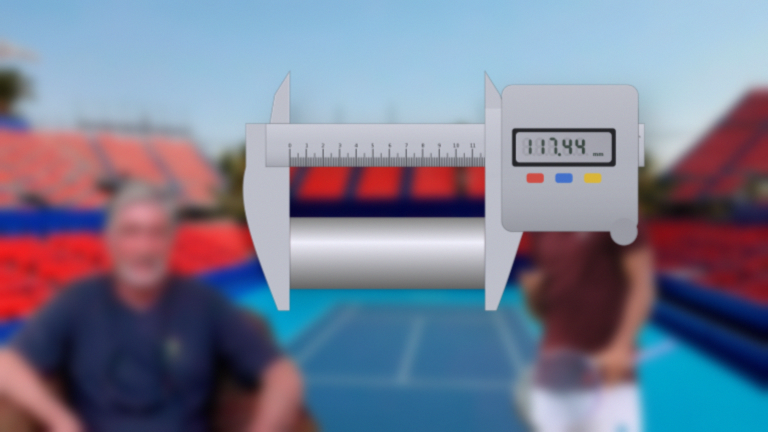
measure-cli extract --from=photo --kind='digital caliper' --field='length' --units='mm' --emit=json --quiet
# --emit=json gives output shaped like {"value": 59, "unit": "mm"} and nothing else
{"value": 117.44, "unit": "mm"}
